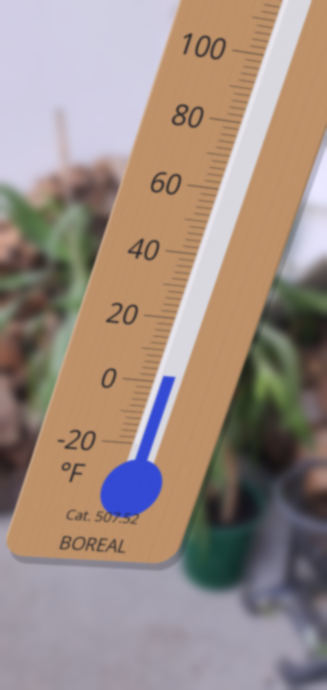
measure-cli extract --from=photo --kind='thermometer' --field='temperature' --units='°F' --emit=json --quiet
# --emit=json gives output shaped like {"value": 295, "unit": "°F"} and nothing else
{"value": 2, "unit": "°F"}
